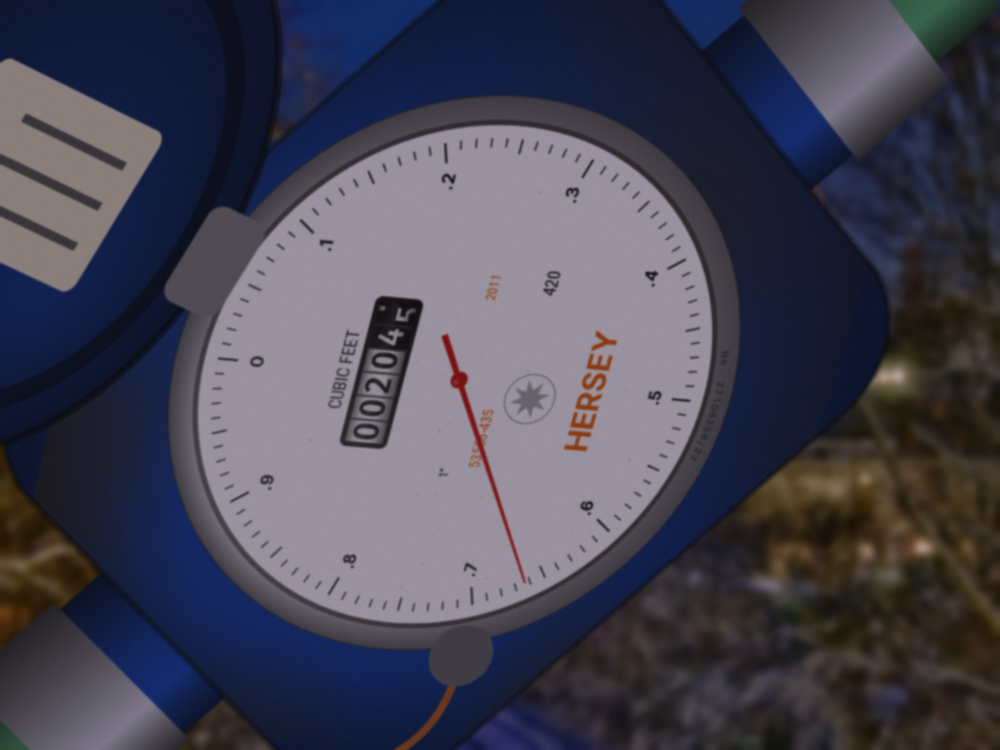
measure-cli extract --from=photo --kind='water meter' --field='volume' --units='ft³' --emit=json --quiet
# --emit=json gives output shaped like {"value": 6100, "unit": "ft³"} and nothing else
{"value": 2044.66, "unit": "ft³"}
